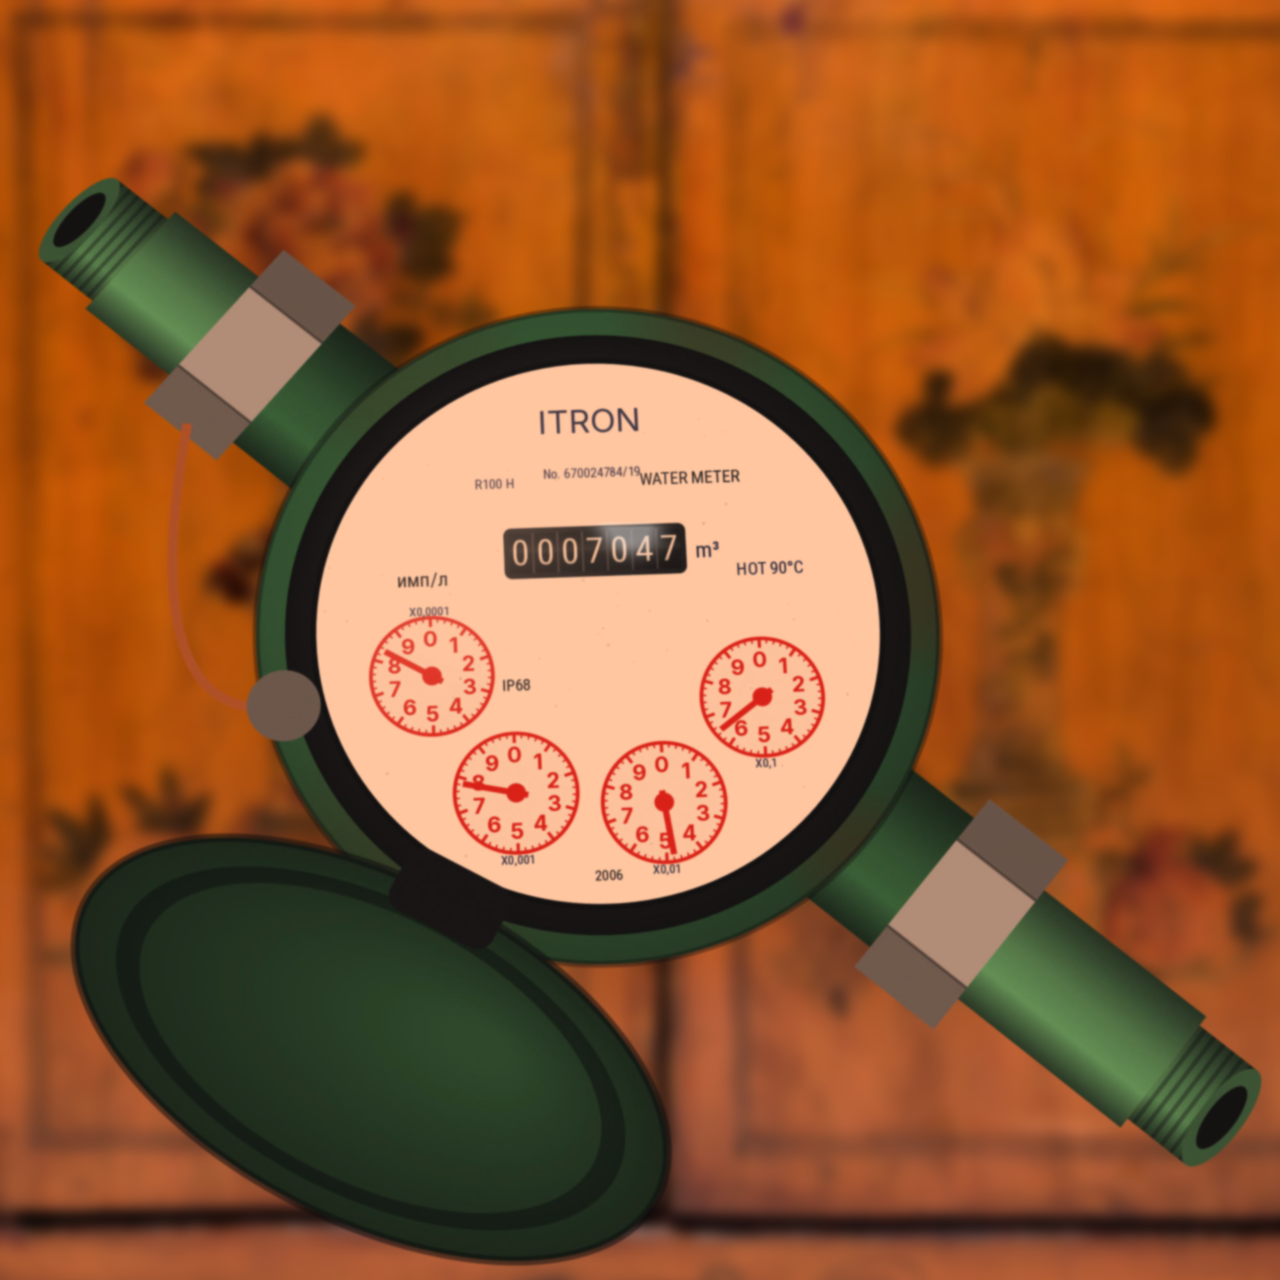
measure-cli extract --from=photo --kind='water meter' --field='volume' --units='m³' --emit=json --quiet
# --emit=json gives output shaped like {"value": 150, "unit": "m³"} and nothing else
{"value": 7047.6478, "unit": "m³"}
